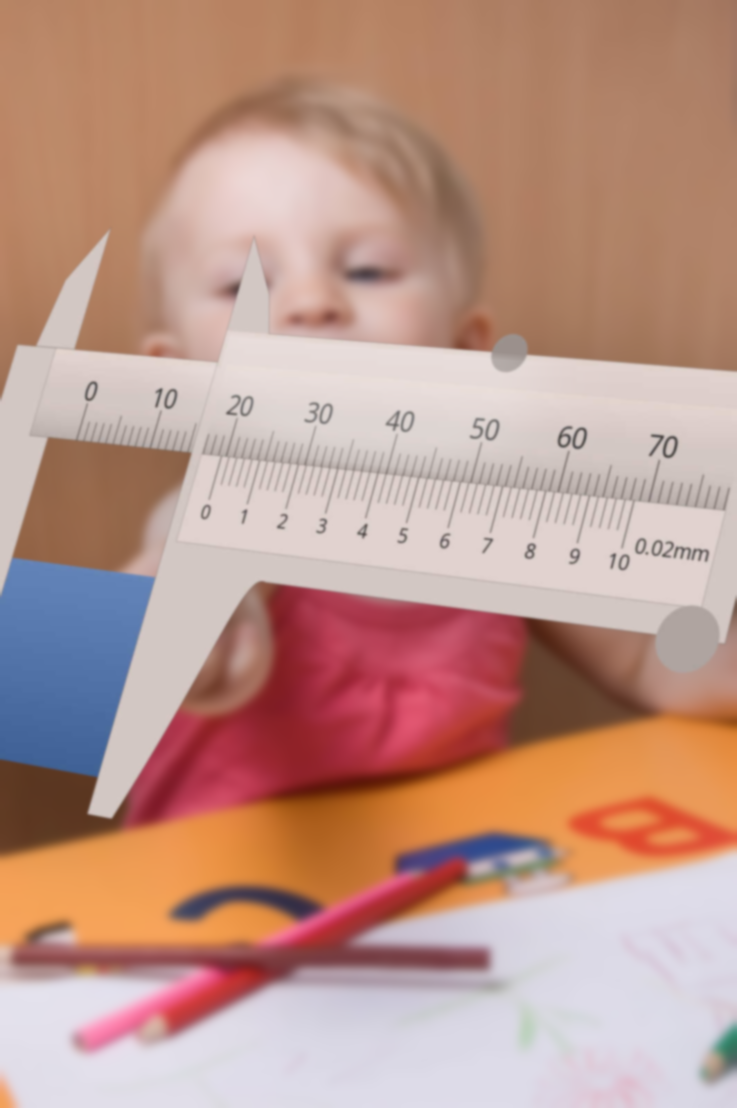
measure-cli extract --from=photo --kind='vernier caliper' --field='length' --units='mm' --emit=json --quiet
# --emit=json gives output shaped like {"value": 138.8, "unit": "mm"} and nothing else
{"value": 19.4, "unit": "mm"}
